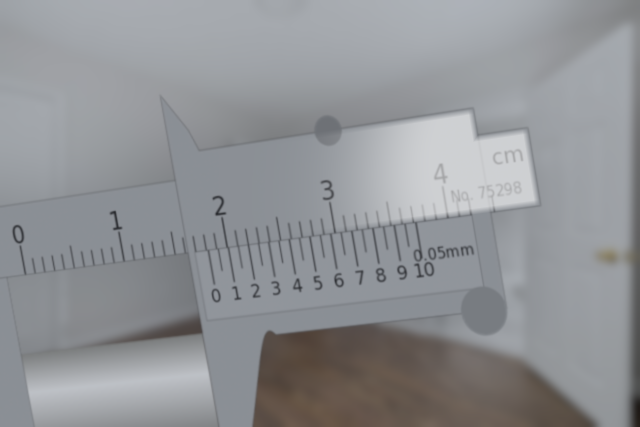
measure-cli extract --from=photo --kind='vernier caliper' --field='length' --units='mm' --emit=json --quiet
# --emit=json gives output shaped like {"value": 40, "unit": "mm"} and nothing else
{"value": 18.2, "unit": "mm"}
